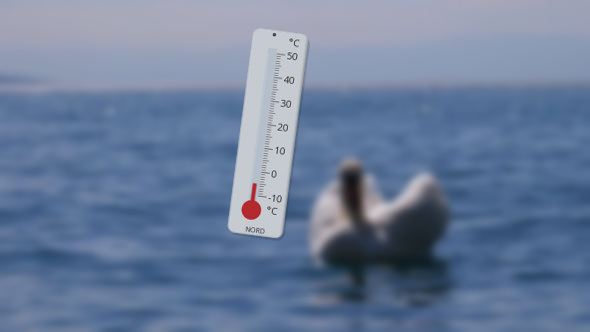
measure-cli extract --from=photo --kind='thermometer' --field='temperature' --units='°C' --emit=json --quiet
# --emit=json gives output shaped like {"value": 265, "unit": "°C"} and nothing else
{"value": -5, "unit": "°C"}
